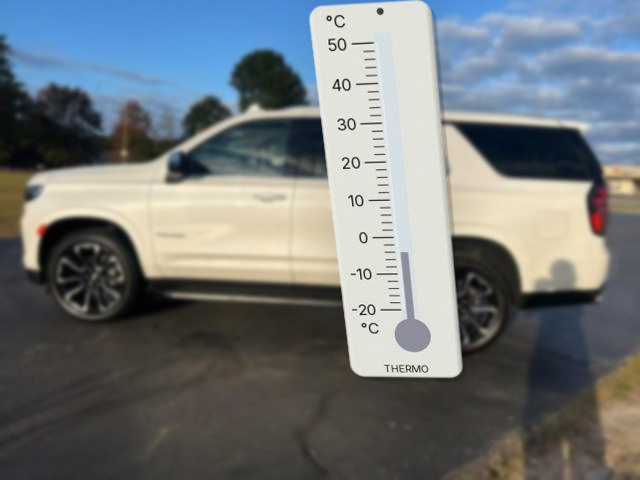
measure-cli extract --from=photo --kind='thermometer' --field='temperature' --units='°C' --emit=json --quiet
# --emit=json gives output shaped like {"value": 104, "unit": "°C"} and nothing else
{"value": -4, "unit": "°C"}
